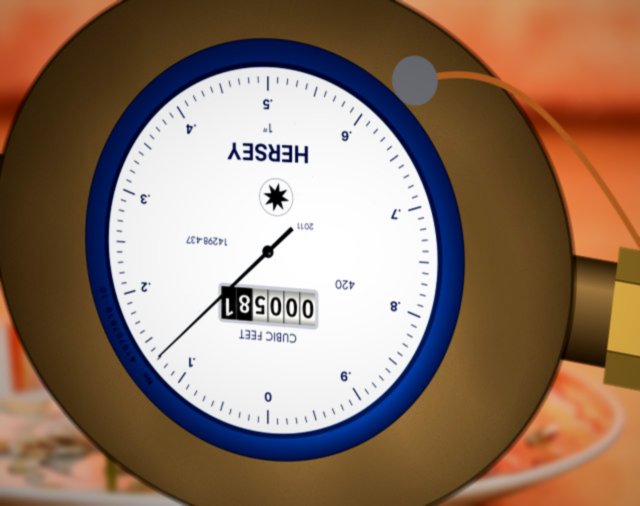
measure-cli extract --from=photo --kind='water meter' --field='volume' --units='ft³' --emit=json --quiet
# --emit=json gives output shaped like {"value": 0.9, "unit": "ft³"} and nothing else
{"value": 581.13, "unit": "ft³"}
